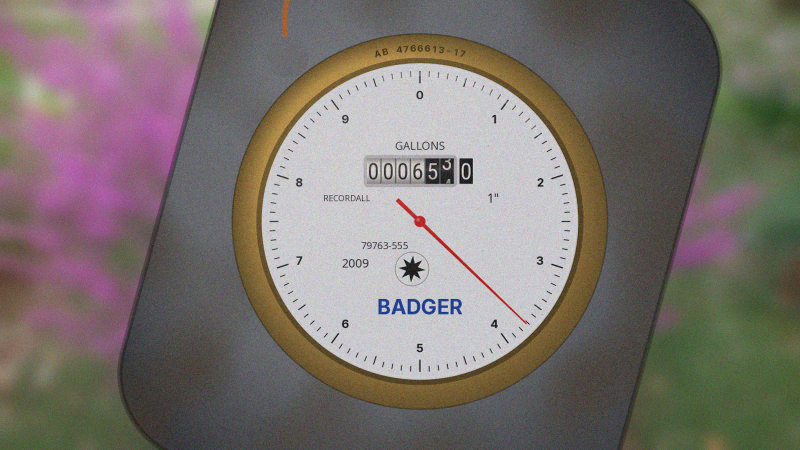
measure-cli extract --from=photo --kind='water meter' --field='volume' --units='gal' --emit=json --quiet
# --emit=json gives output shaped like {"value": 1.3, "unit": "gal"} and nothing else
{"value": 6533.7, "unit": "gal"}
